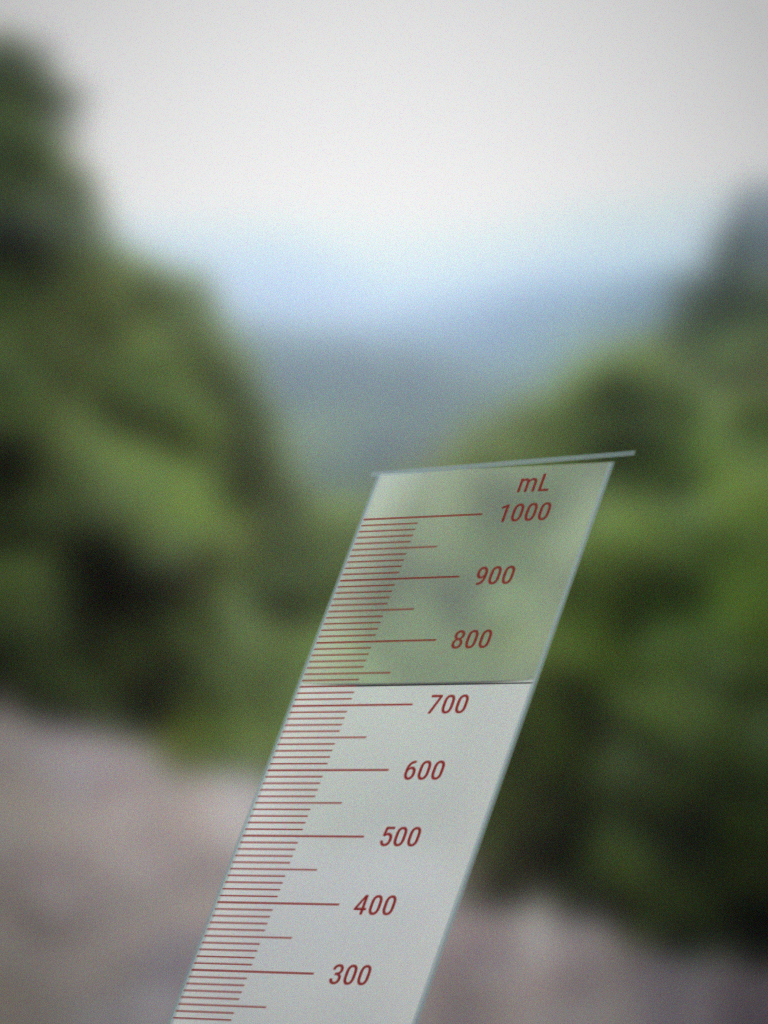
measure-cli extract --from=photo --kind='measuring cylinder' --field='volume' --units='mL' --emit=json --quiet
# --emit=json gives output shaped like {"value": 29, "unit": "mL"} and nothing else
{"value": 730, "unit": "mL"}
